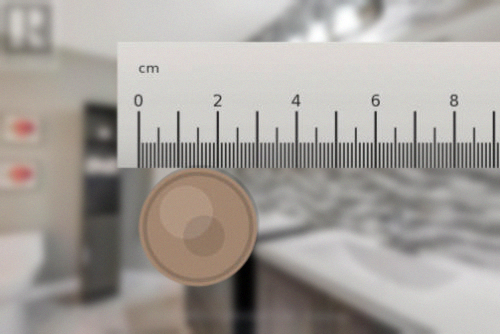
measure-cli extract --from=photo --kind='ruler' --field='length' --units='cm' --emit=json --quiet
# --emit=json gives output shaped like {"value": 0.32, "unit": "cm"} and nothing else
{"value": 3, "unit": "cm"}
